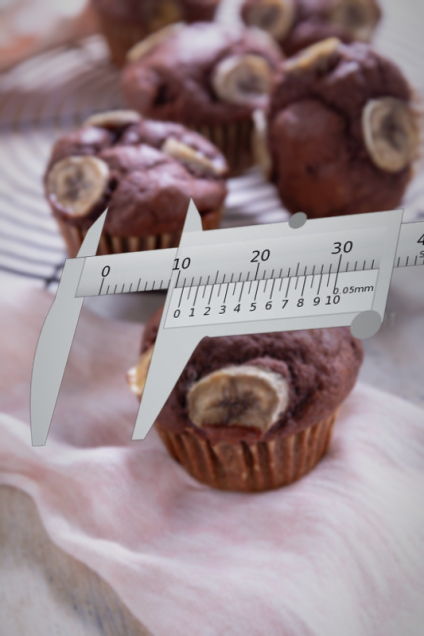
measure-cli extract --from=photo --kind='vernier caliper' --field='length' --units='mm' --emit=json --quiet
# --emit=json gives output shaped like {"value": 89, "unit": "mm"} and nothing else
{"value": 11.0, "unit": "mm"}
